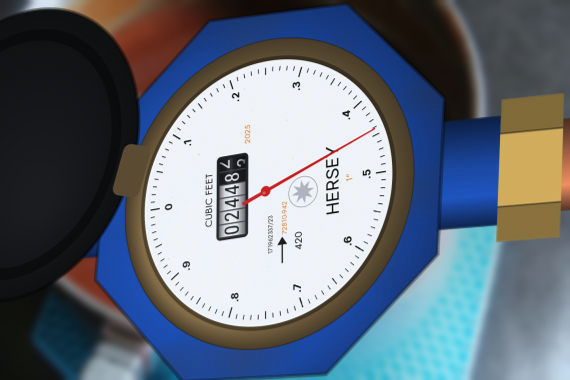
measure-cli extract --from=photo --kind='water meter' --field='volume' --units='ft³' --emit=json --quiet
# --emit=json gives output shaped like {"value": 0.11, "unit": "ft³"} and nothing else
{"value": 24482.44, "unit": "ft³"}
